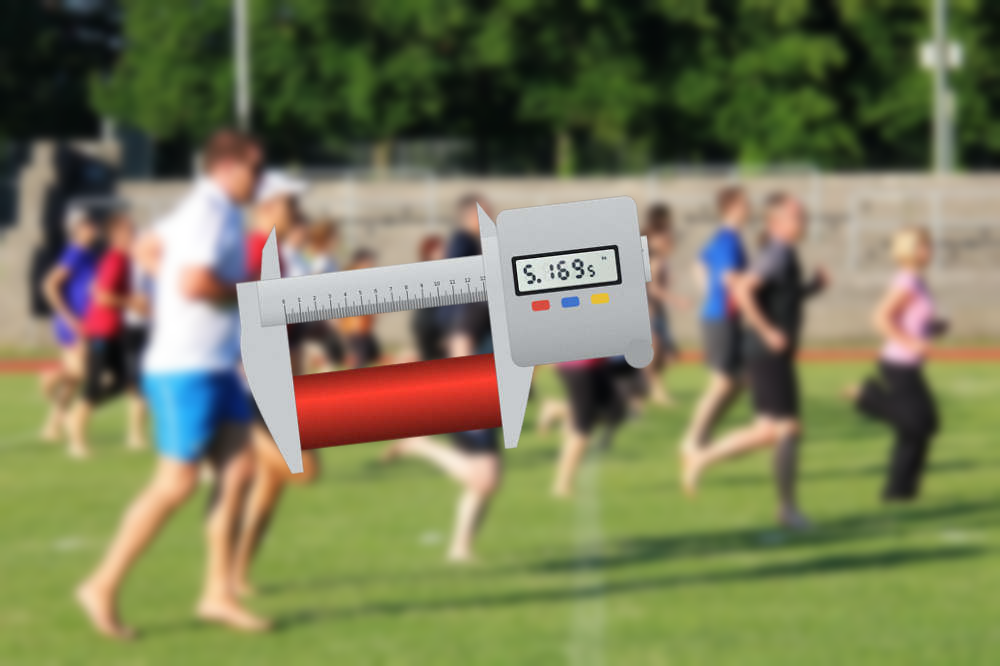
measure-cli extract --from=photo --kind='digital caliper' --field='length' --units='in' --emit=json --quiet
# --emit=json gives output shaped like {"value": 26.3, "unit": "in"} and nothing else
{"value": 5.1695, "unit": "in"}
